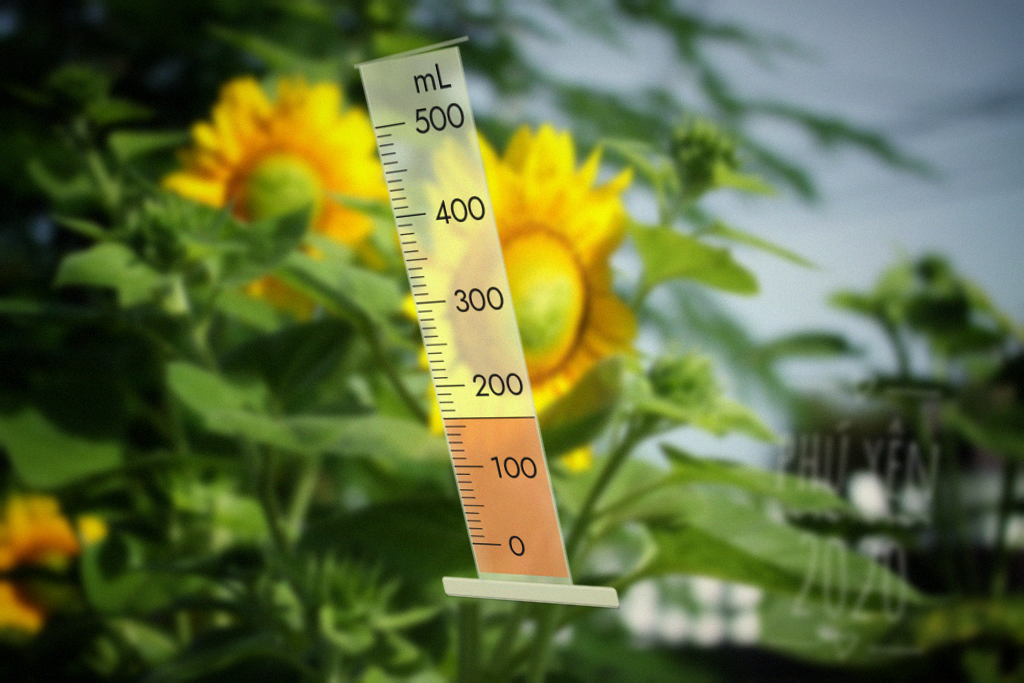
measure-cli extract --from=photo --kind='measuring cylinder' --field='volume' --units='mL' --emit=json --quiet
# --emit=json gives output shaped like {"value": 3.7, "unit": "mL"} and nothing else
{"value": 160, "unit": "mL"}
